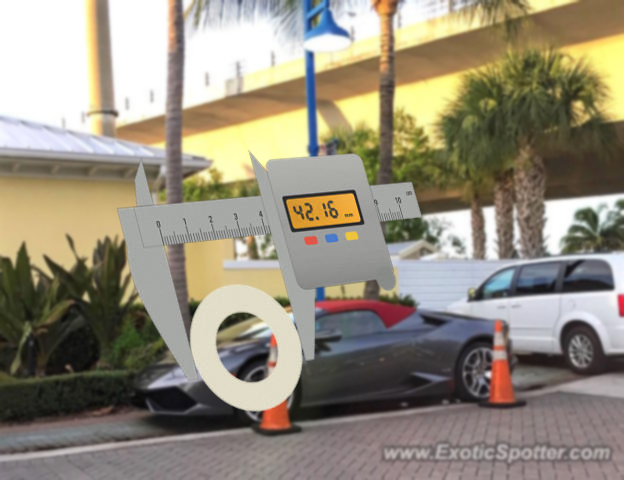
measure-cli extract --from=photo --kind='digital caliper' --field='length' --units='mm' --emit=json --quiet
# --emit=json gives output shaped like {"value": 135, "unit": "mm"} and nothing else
{"value": 42.16, "unit": "mm"}
